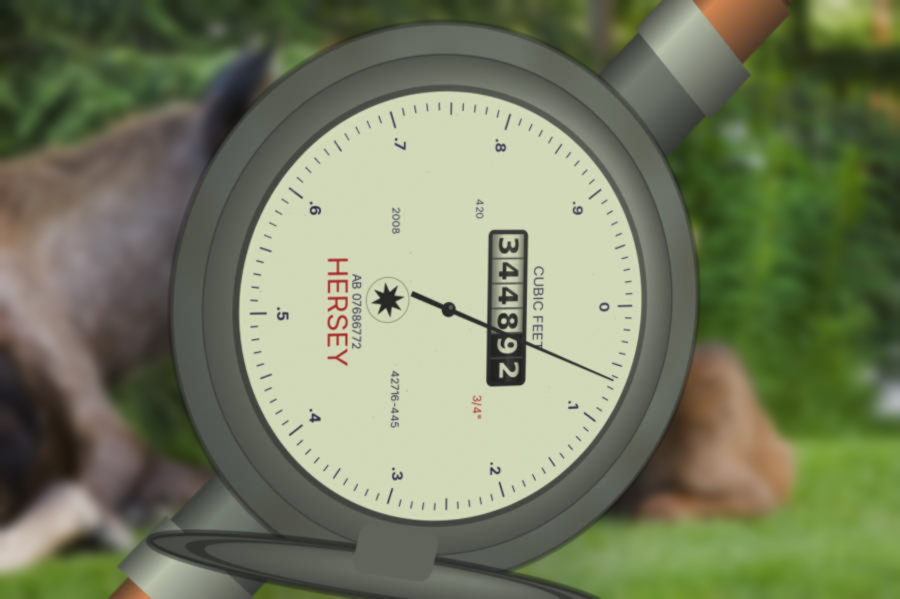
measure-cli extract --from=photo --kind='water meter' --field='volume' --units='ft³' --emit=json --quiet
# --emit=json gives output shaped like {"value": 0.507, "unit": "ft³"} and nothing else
{"value": 344892.06, "unit": "ft³"}
